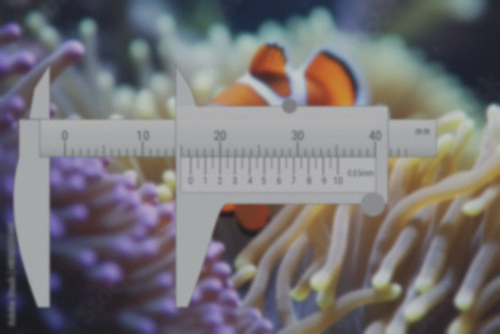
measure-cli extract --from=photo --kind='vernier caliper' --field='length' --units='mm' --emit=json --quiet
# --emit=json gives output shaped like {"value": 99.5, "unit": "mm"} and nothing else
{"value": 16.2, "unit": "mm"}
